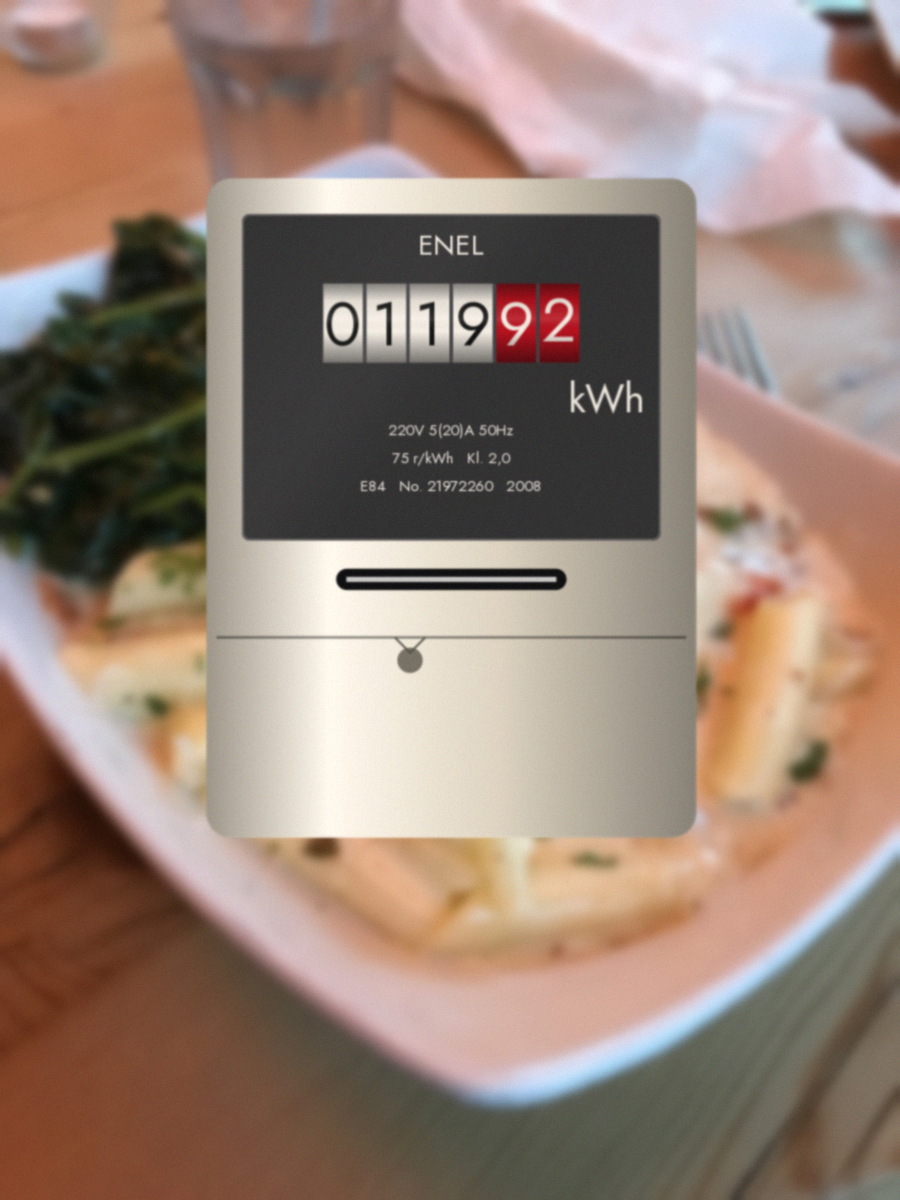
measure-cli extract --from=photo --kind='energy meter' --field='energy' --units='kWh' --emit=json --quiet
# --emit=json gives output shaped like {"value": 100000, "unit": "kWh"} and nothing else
{"value": 119.92, "unit": "kWh"}
